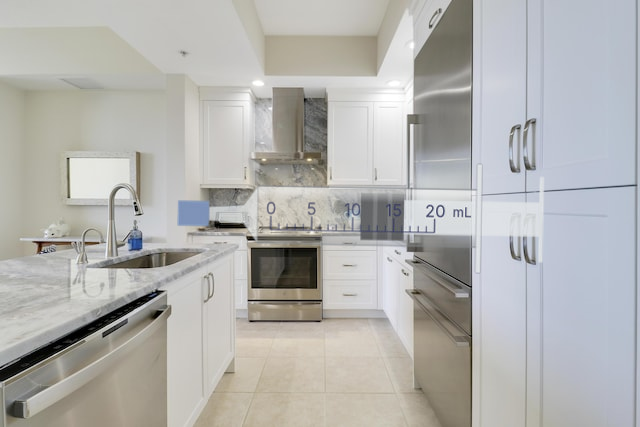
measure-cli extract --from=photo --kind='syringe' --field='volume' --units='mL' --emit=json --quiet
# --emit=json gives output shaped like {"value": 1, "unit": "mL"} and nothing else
{"value": 11, "unit": "mL"}
